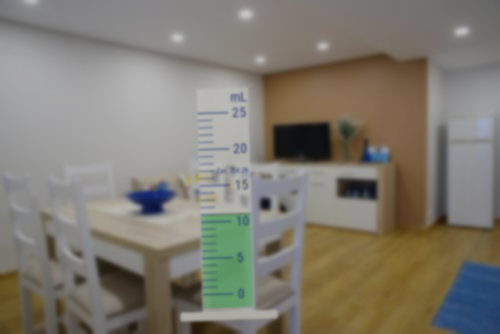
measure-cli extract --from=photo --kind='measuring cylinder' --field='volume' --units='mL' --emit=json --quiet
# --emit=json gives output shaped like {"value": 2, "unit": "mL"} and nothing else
{"value": 11, "unit": "mL"}
